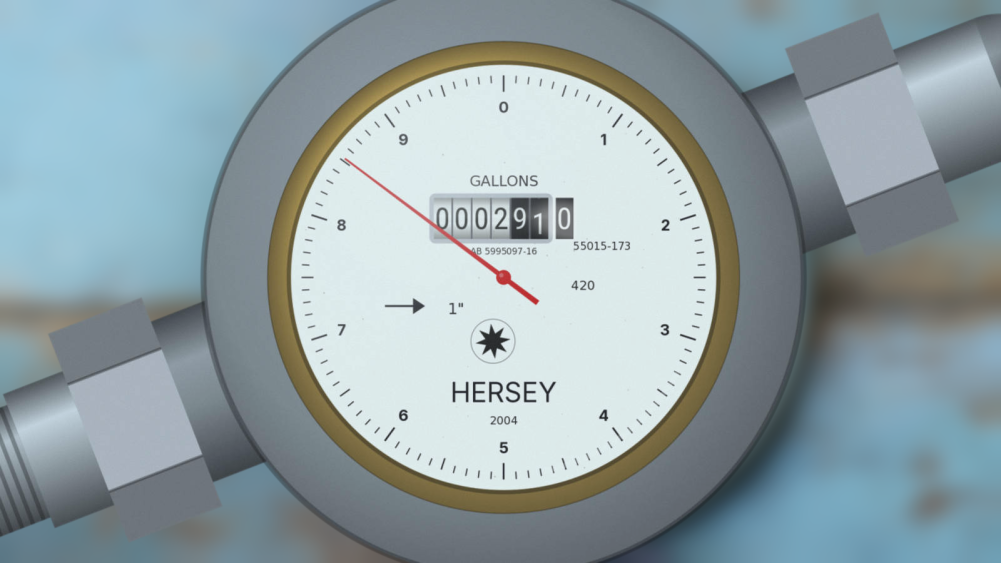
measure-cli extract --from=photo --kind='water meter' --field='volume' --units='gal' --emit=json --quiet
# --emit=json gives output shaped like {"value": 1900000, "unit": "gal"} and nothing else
{"value": 2908.5, "unit": "gal"}
